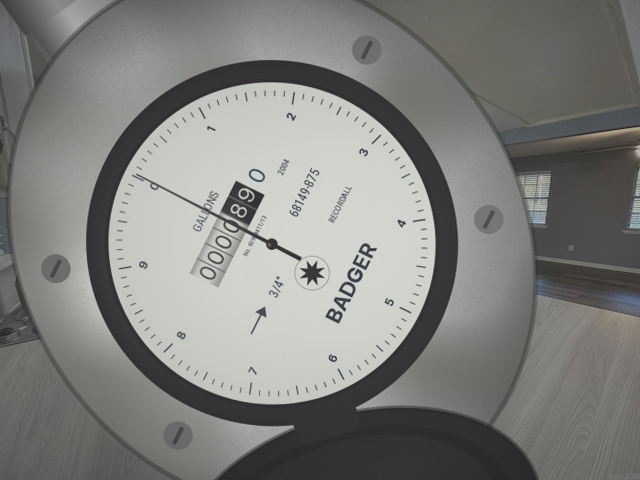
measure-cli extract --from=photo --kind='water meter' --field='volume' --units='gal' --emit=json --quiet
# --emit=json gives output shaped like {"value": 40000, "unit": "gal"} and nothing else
{"value": 890.0, "unit": "gal"}
